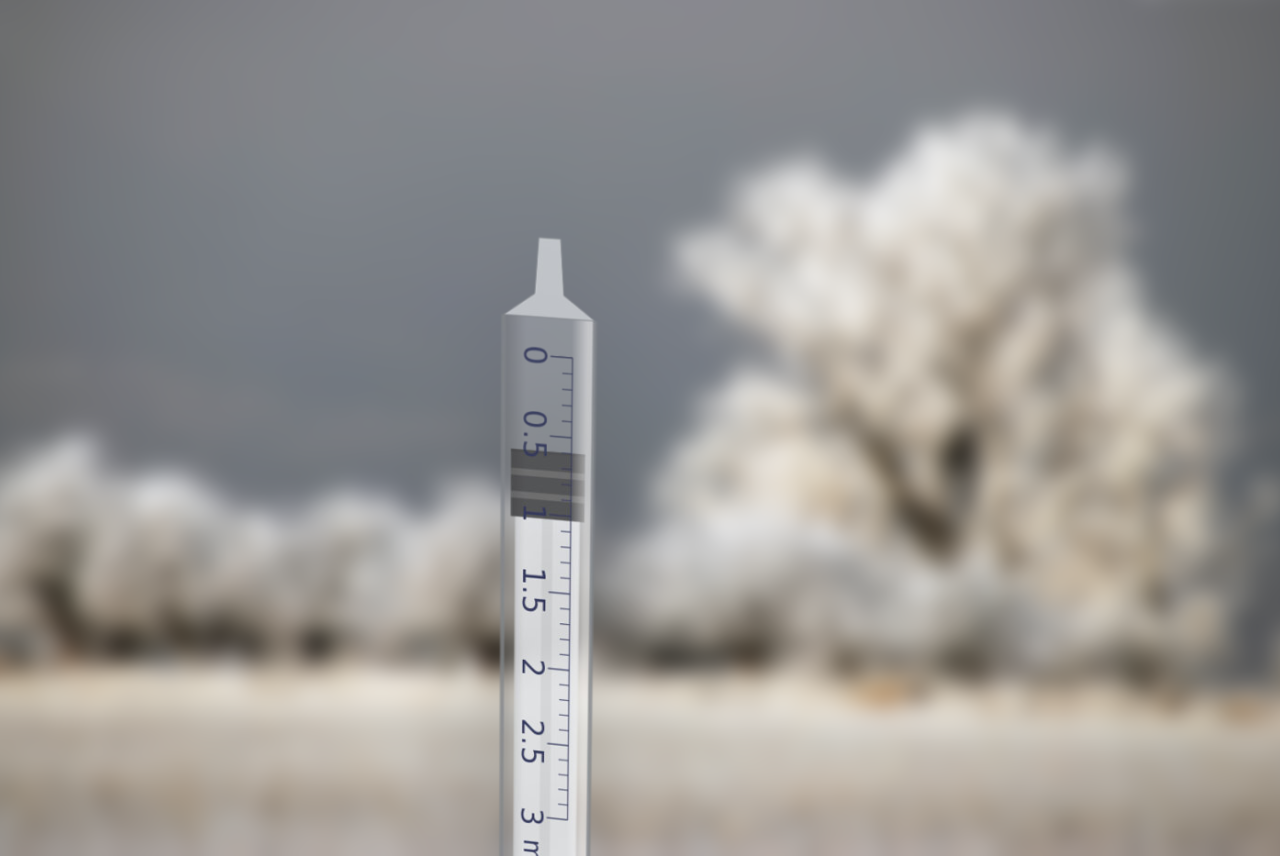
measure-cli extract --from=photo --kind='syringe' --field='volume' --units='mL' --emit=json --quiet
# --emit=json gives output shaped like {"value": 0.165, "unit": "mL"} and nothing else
{"value": 0.6, "unit": "mL"}
